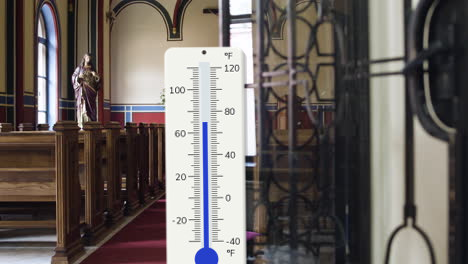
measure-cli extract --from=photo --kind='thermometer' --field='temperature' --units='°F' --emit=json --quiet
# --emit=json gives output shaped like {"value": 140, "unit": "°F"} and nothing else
{"value": 70, "unit": "°F"}
